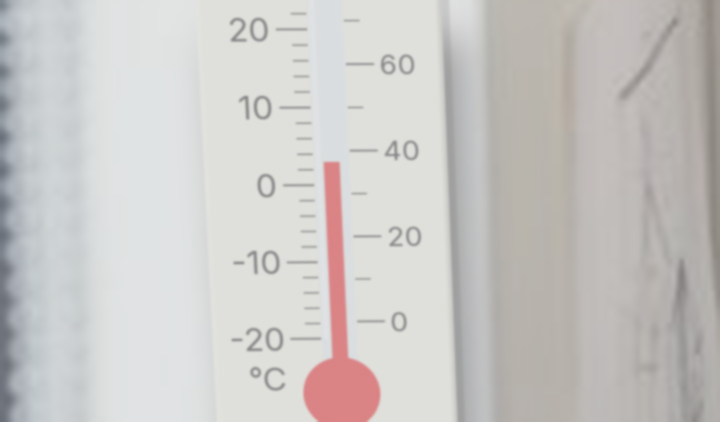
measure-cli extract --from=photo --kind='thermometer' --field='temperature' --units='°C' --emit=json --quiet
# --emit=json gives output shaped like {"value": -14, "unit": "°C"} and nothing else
{"value": 3, "unit": "°C"}
